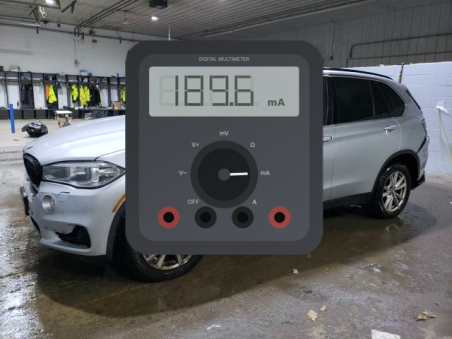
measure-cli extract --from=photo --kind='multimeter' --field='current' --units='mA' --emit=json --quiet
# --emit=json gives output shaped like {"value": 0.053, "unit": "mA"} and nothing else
{"value": 189.6, "unit": "mA"}
